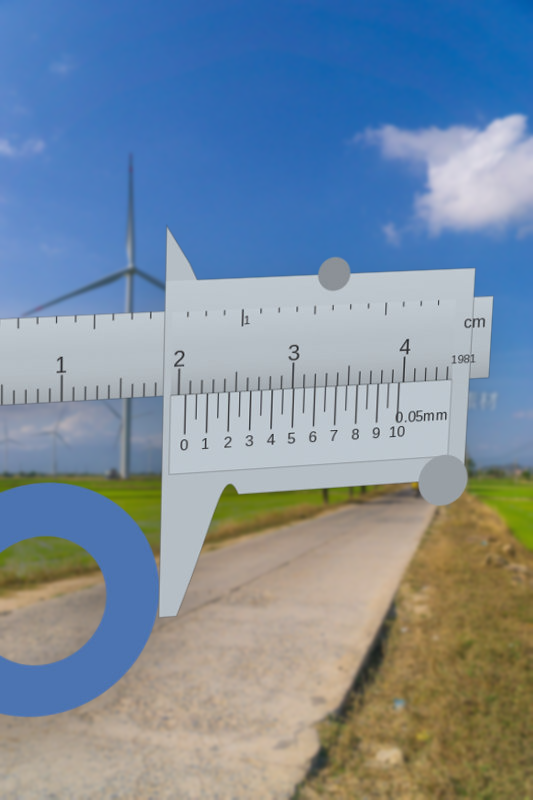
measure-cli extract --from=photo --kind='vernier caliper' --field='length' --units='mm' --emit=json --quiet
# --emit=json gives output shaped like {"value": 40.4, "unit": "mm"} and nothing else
{"value": 20.6, "unit": "mm"}
